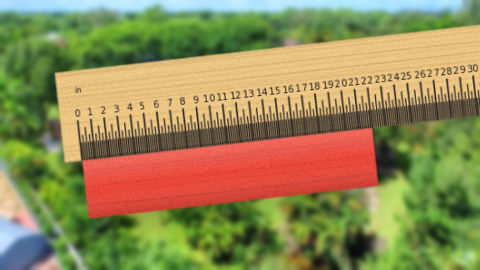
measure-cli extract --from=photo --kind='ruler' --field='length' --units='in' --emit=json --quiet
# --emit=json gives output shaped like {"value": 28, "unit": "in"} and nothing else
{"value": 22, "unit": "in"}
